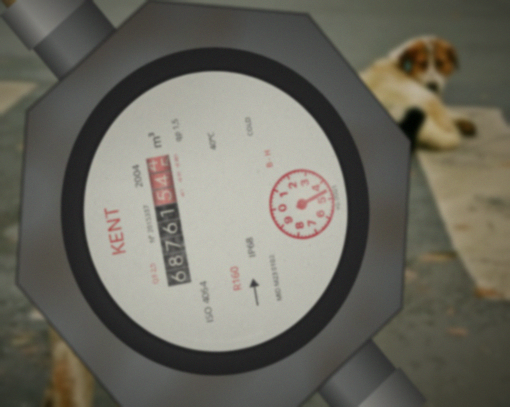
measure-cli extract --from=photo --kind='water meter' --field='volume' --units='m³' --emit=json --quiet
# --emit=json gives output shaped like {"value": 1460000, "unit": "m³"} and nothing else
{"value": 68761.5444, "unit": "m³"}
